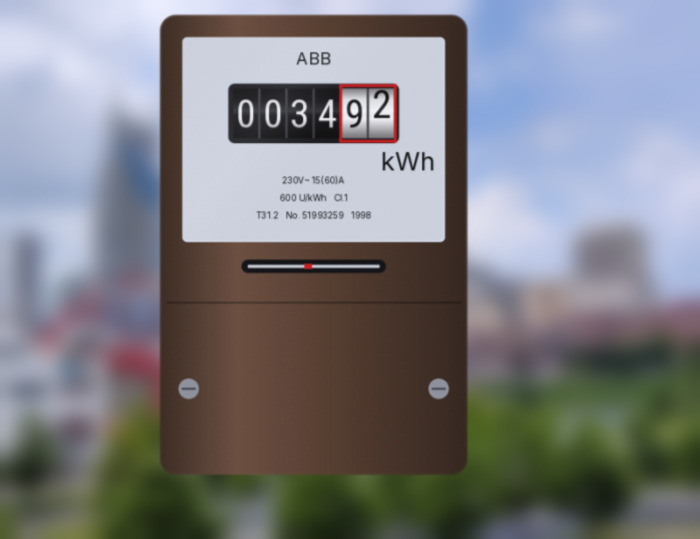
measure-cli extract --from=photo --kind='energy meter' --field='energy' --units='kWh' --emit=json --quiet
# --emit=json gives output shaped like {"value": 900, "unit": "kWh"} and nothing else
{"value": 34.92, "unit": "kWh"}
